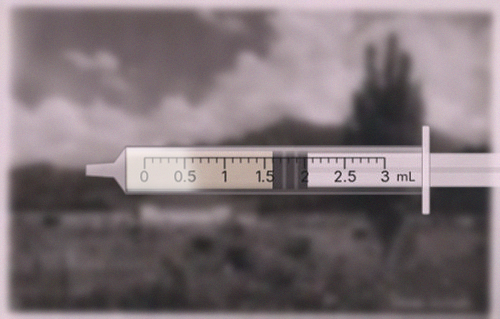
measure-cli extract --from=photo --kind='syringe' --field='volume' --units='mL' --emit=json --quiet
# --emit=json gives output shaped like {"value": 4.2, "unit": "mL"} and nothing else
{"value": 1.6, "unit": "mL"}
